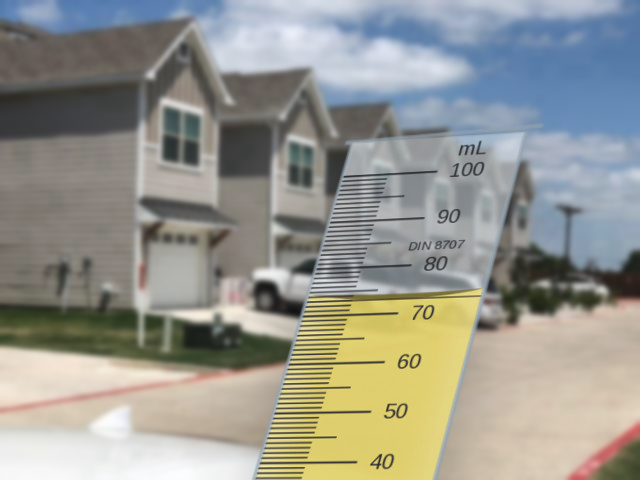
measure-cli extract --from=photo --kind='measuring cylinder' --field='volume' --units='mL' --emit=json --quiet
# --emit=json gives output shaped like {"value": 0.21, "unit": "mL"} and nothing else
{"value": 73, "unit": "mL"}
